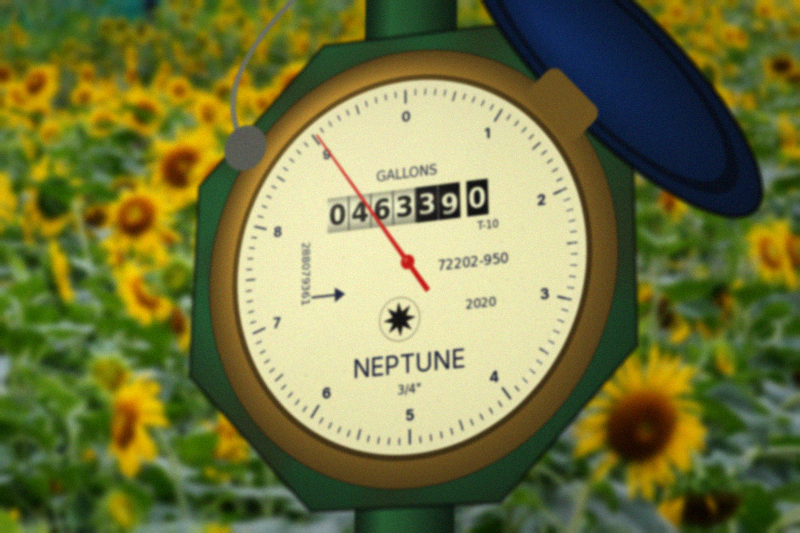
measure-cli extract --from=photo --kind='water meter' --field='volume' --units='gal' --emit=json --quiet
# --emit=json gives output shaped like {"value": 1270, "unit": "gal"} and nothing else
{"value": 463389.0, "unit": "gal"}
